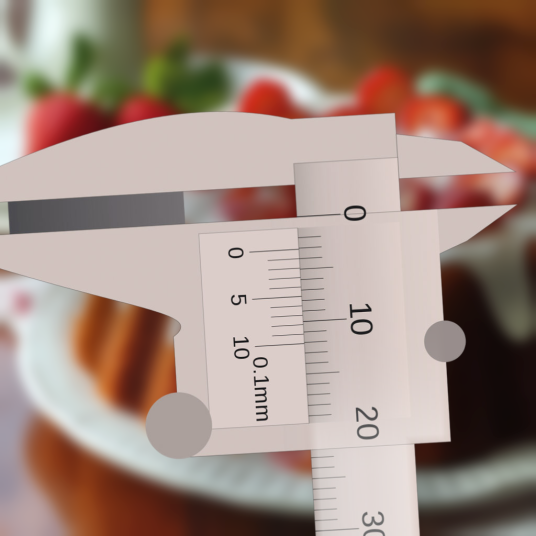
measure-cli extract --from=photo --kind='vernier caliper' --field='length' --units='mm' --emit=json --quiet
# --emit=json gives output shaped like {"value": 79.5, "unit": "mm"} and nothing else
{"value": 3.1, "unit": "mm"}
